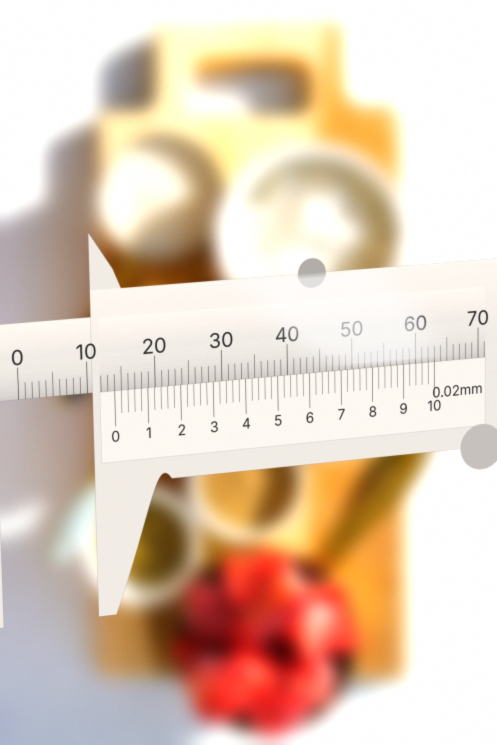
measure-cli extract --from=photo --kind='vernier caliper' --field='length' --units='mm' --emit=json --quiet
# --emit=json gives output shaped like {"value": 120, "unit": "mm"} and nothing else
{"value": 14.0, "unit": "mm"}
